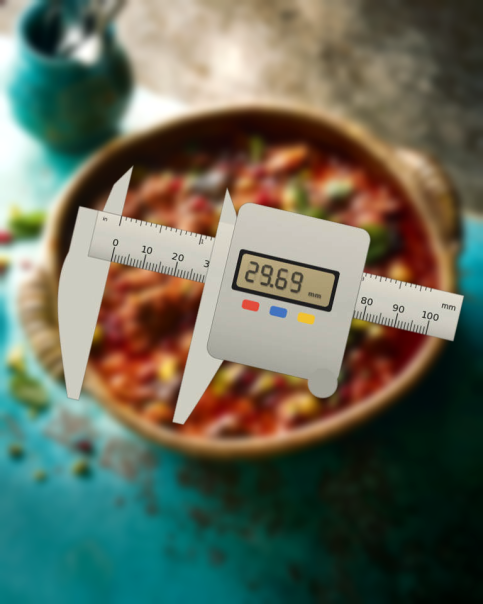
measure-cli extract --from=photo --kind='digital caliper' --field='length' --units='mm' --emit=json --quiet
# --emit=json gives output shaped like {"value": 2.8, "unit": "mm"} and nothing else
{"value": 29.69, "unit": "mm"}
